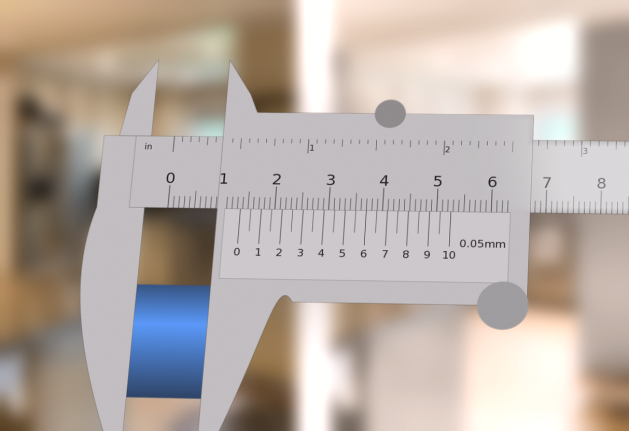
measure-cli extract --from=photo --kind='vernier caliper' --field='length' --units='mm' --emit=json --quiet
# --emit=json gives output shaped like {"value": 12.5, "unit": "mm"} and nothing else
{"value": 13.6, "unit": "mm"}
